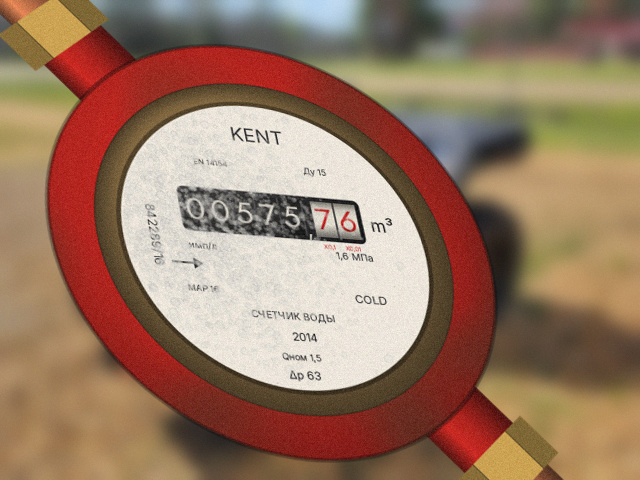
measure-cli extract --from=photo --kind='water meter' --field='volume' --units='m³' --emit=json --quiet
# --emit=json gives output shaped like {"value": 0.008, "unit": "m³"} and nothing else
{"value": 575.76, "unit": "m³"}
